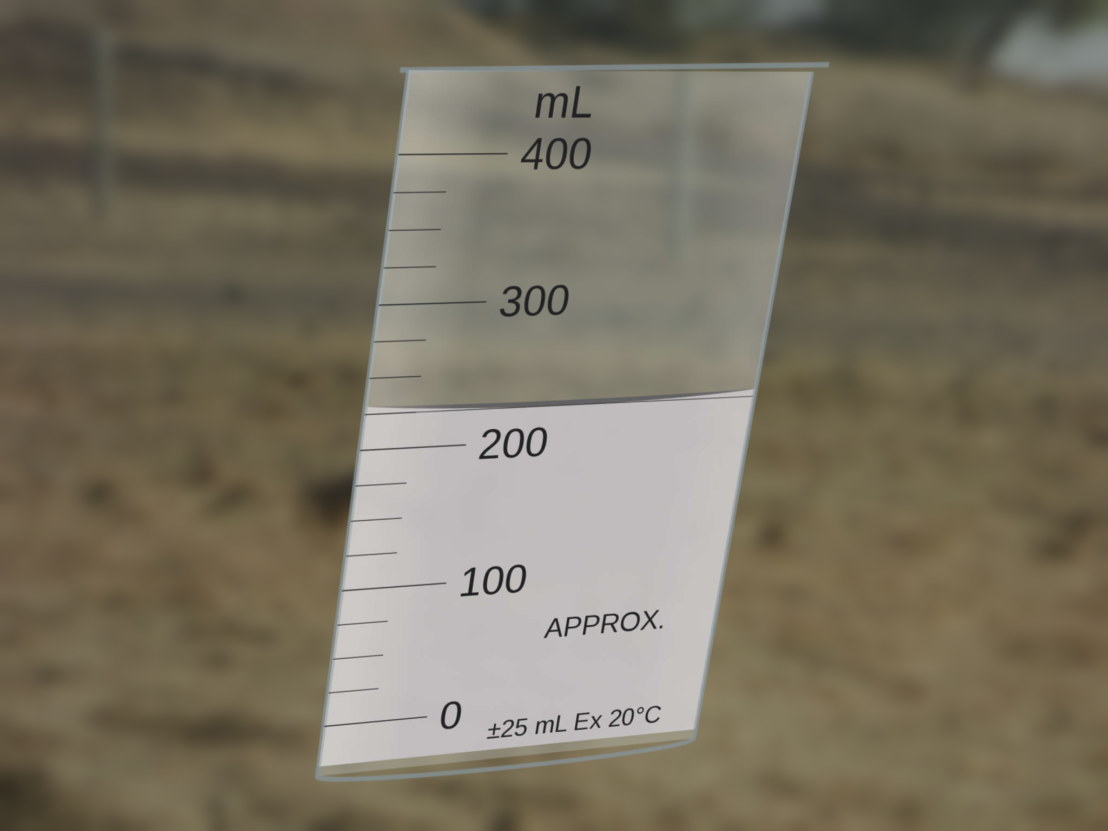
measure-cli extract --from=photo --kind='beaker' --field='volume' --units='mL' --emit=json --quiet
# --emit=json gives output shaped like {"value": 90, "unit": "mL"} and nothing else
{"value": 225, "unit": "mL"}
